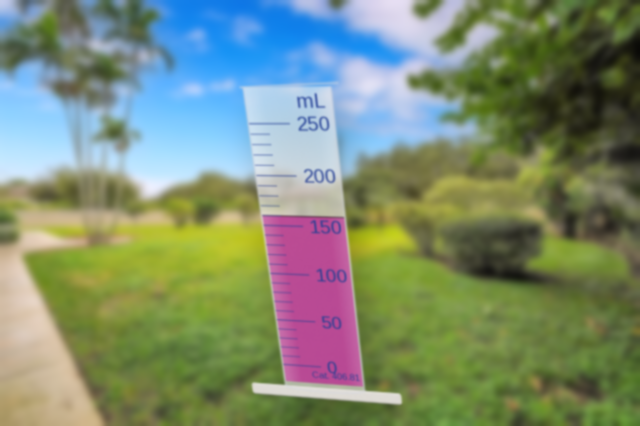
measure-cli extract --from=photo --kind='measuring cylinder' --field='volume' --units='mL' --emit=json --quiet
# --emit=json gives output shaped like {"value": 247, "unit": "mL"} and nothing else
{"value": 160, "unit": "mL"}
